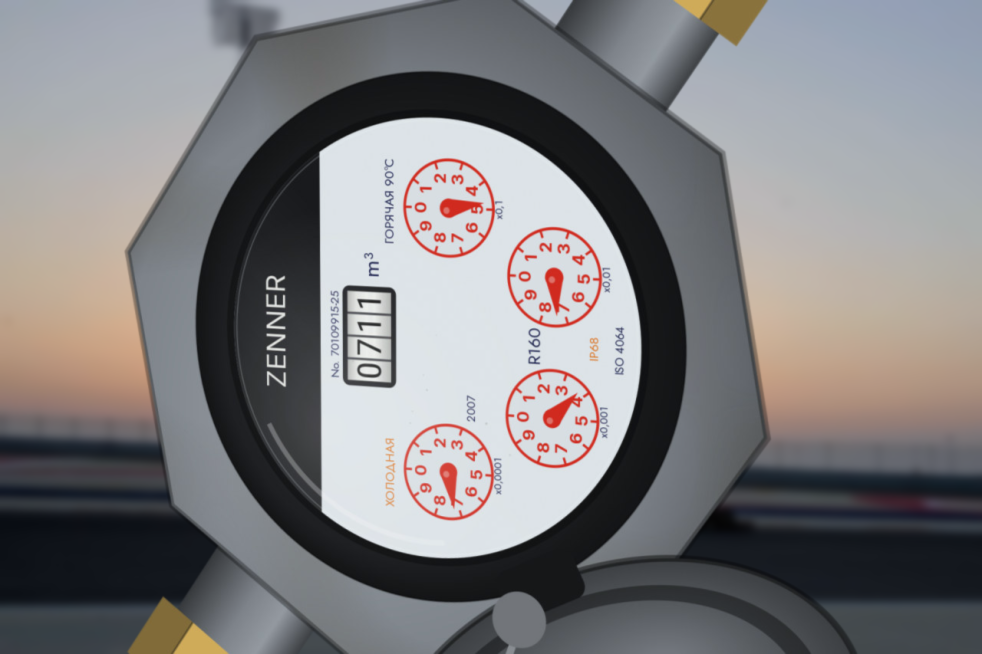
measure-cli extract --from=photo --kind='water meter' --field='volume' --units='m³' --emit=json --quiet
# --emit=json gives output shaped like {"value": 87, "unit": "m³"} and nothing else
{"value": 711.4737, "unit": "m³"}
